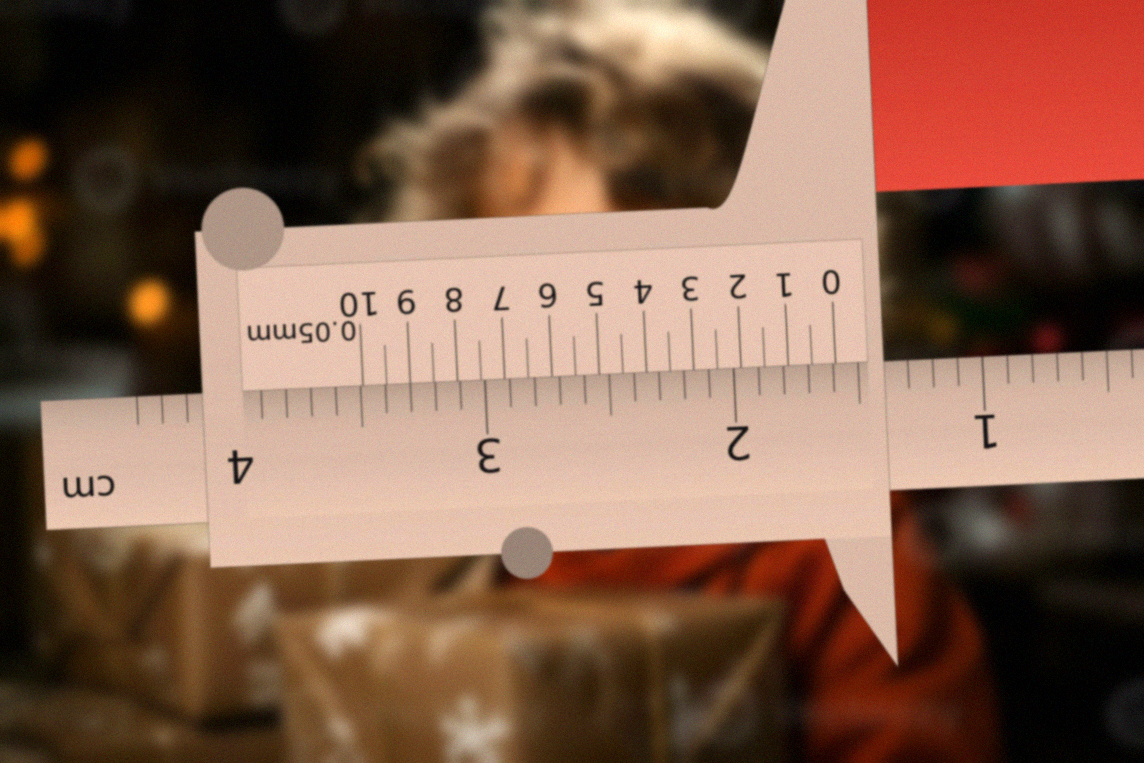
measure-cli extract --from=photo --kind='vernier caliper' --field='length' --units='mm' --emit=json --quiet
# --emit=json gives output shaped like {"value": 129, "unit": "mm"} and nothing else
{"value": 15.9, "unit": "mm"}
